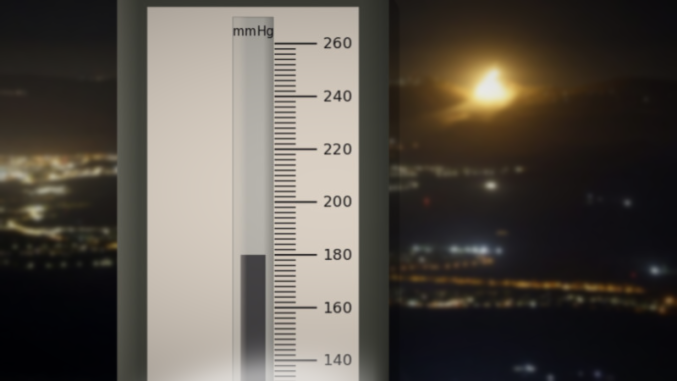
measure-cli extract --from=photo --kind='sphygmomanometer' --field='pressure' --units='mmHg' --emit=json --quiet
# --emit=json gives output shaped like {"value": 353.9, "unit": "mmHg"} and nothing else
{"value": 180, "unit": "mmHg"}
